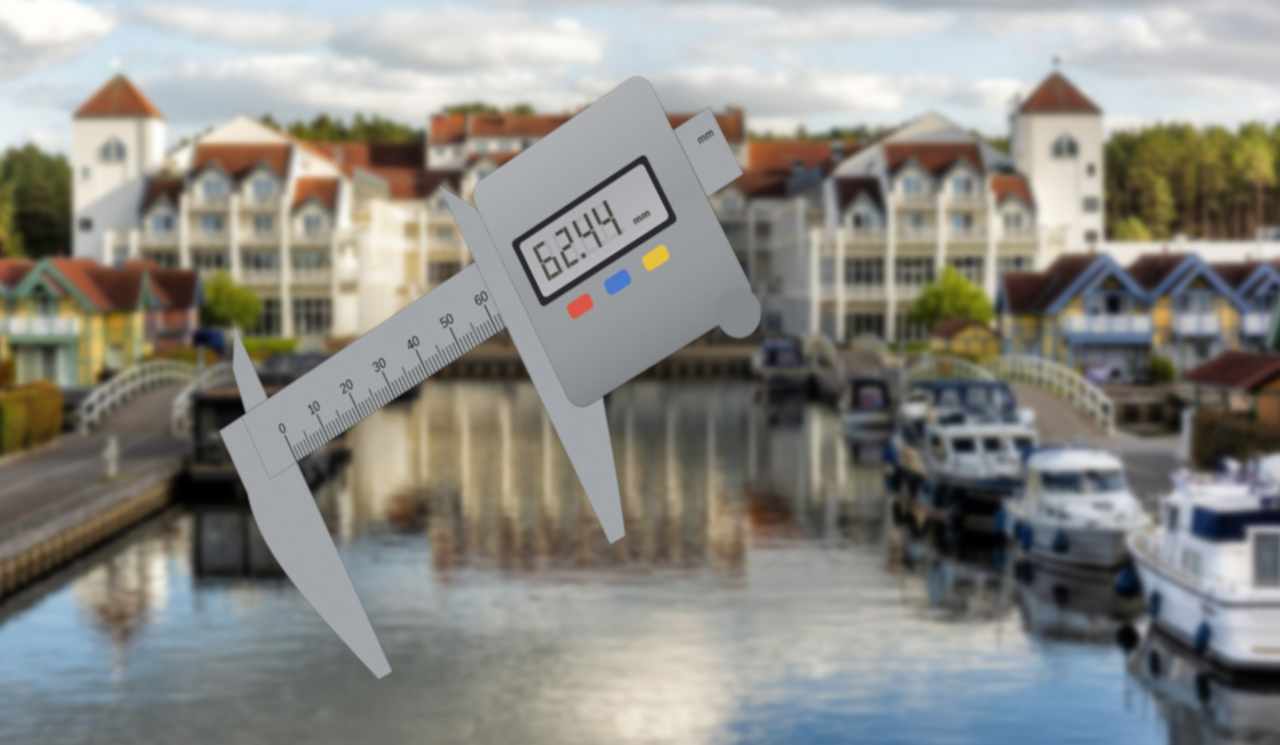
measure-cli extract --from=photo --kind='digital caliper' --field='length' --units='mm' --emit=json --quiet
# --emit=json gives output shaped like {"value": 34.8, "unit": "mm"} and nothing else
{"value": 62.44, "unit": "mm"}
